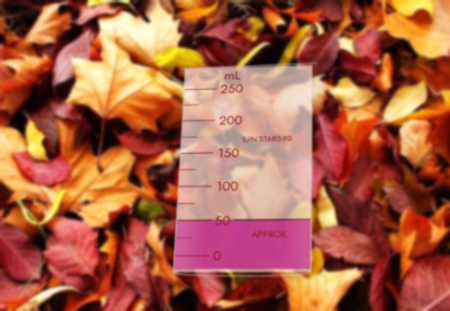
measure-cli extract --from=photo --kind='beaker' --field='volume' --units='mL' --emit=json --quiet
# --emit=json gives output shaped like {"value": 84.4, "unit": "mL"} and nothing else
{"value": 50, "unit": "mL"}
